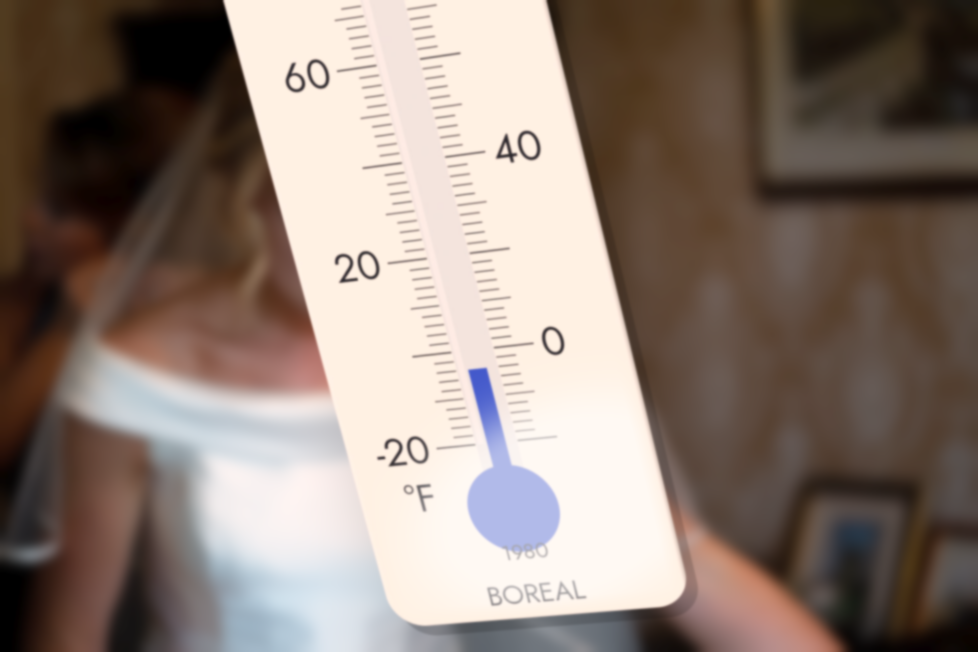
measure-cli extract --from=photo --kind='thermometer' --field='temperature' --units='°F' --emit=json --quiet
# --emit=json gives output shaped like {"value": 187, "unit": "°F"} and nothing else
{"value": -4, "unit": "°F"}
